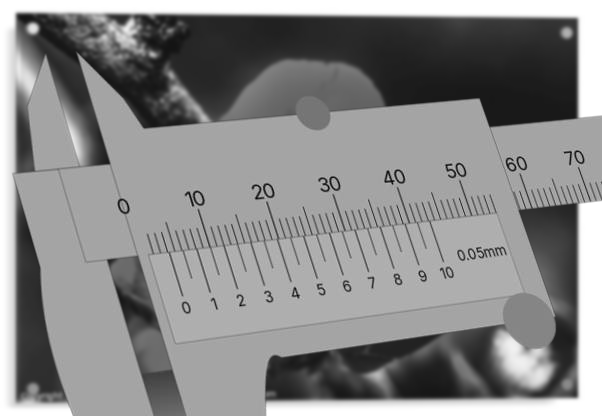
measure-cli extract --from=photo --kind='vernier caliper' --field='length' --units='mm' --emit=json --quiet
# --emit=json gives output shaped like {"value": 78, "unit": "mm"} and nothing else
{"value": 4.2, "unit": "mm"}
